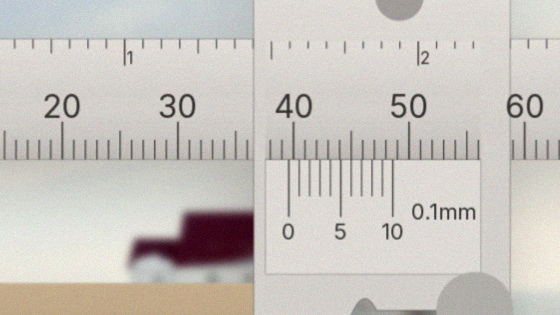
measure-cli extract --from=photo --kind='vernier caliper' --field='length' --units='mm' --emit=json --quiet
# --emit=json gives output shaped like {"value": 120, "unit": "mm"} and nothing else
{"value": 39.6, "unit": "mm"}
